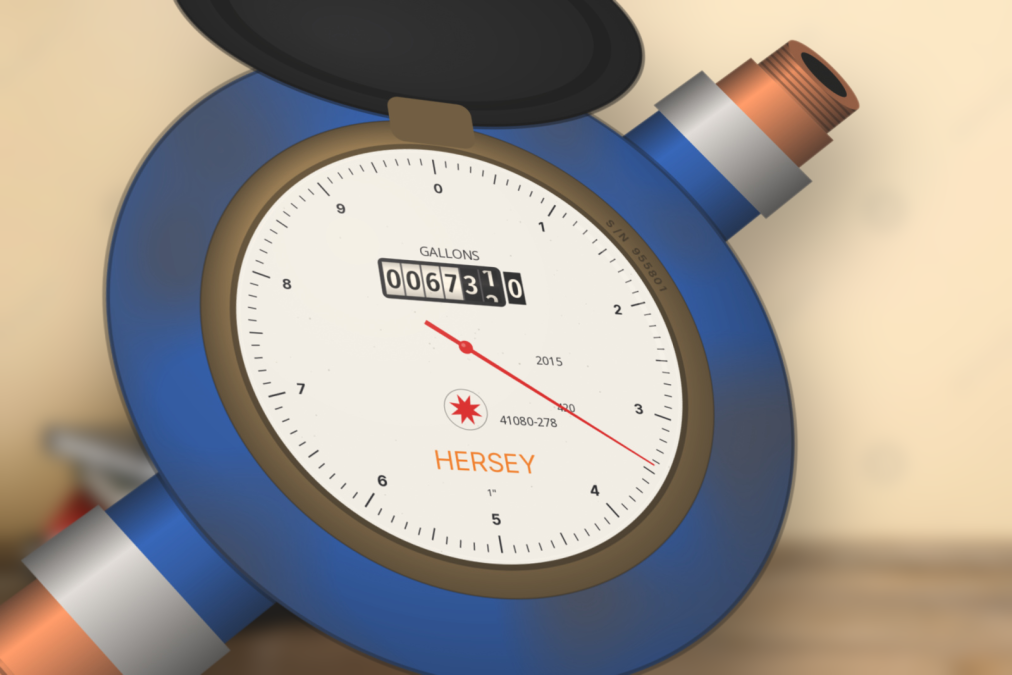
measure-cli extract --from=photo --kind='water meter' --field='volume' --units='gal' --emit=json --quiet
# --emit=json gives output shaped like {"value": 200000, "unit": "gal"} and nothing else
{"value": 67313.4, "unit": "gal"}
